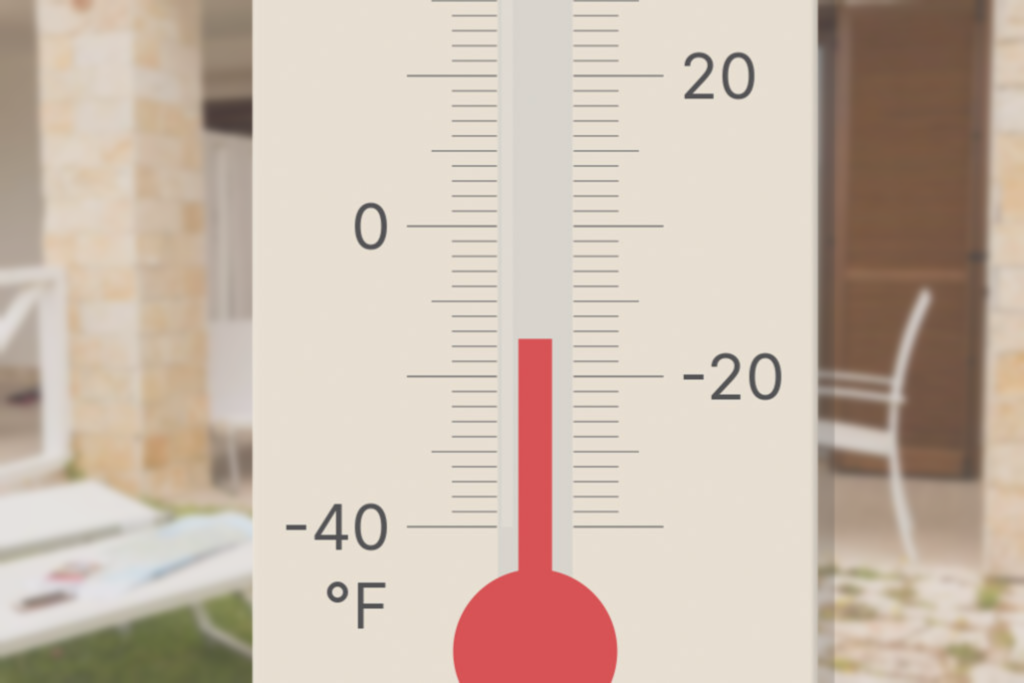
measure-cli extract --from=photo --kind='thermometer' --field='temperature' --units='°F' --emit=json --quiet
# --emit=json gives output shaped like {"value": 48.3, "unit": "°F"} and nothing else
{"value": -15, "unit": "°F"}
